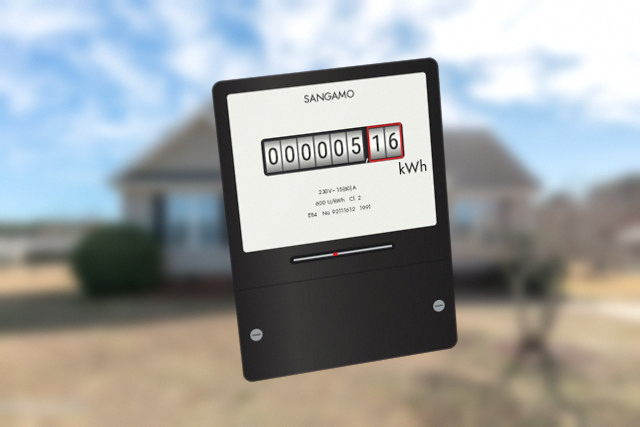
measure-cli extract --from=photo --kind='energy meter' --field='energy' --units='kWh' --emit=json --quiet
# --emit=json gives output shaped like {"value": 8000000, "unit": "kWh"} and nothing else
{"value": 5.16, "unit": "kWh"}
